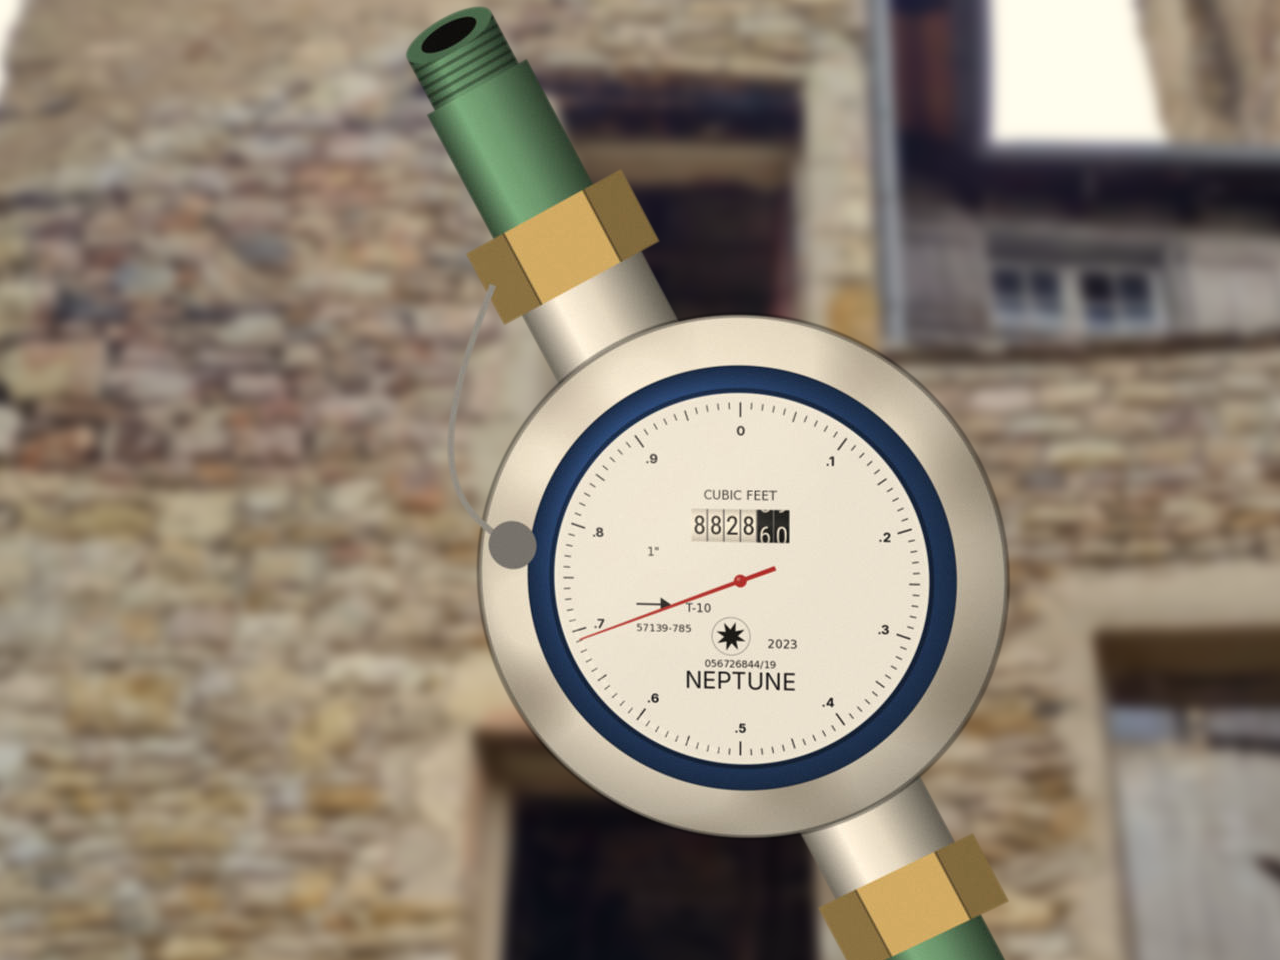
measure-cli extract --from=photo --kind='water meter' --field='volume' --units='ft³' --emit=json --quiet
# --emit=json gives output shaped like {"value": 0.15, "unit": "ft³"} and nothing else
{"value": 882859.69, "unit": "ft³"}
